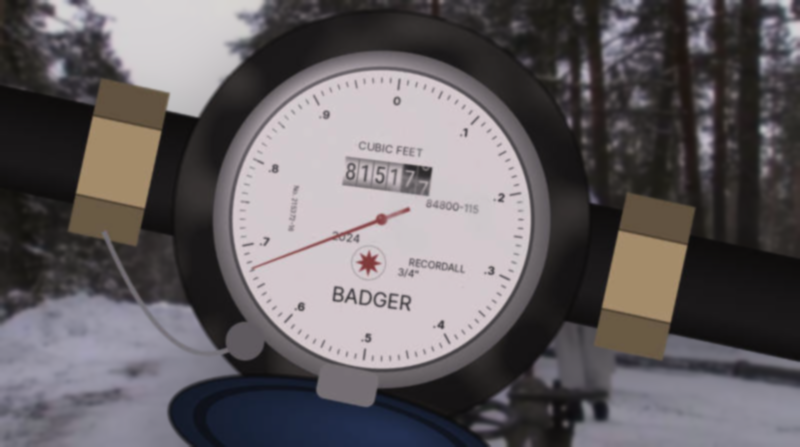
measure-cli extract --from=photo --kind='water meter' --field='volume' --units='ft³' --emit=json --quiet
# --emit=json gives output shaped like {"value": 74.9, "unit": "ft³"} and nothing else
{"value": 815176.67, "unit": "ft³"}
